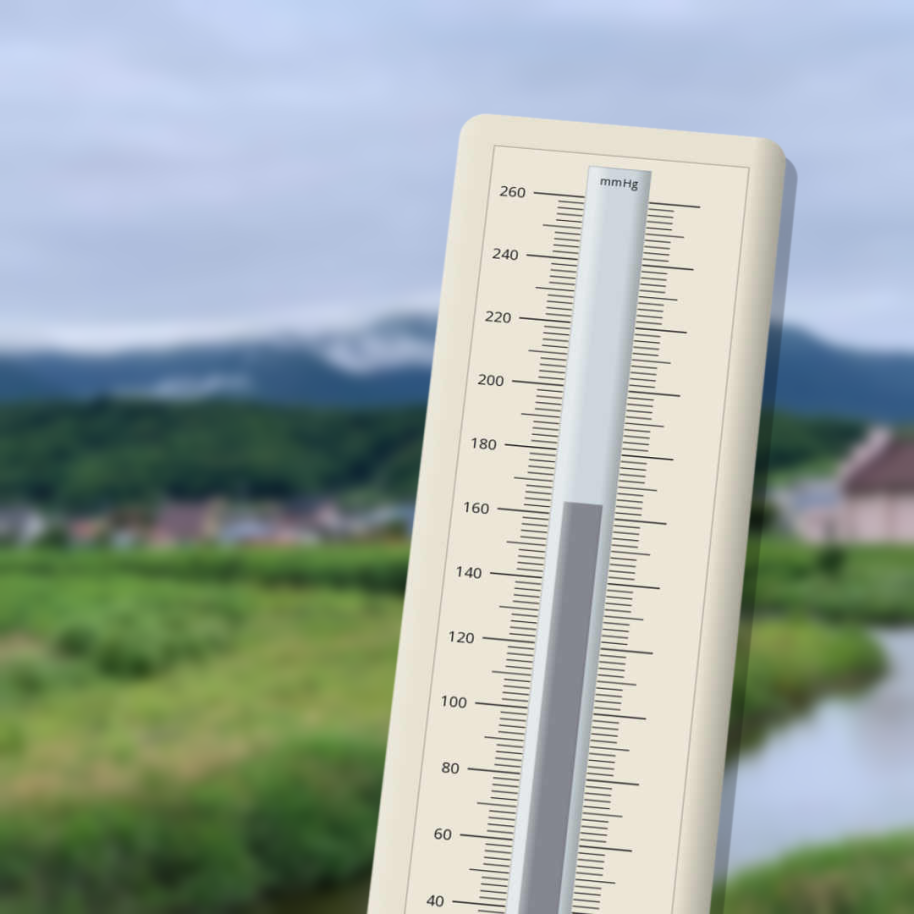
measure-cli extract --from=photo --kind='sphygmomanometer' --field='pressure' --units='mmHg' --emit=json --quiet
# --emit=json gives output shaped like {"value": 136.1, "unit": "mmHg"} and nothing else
{"value": 164, "unit": "mmHg"}
